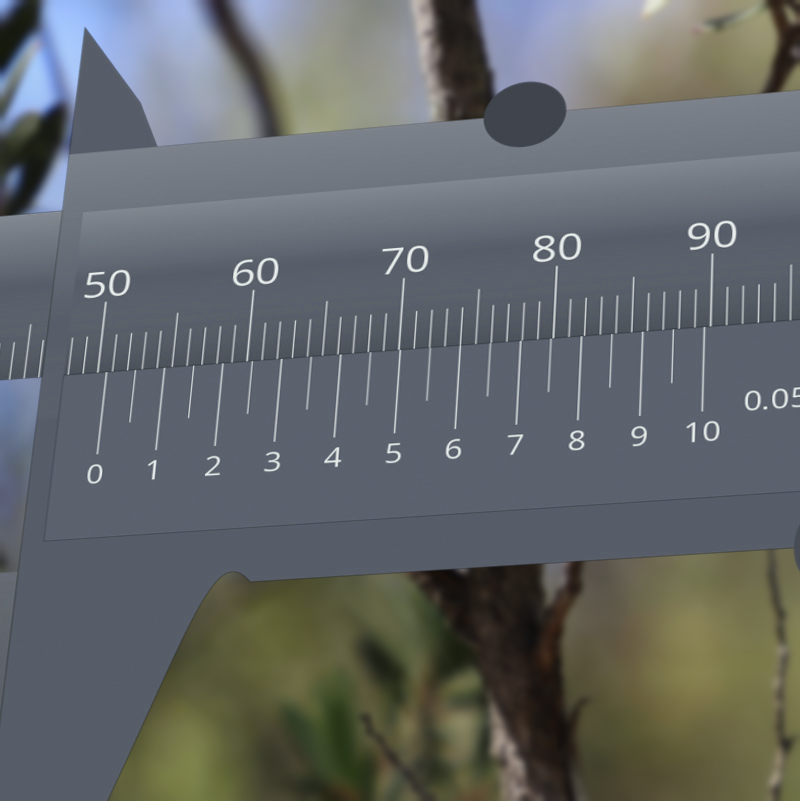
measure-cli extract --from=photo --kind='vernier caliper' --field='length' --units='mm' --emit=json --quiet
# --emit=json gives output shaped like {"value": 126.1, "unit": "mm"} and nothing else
{"value": 50.6, "unit": "mm"}
